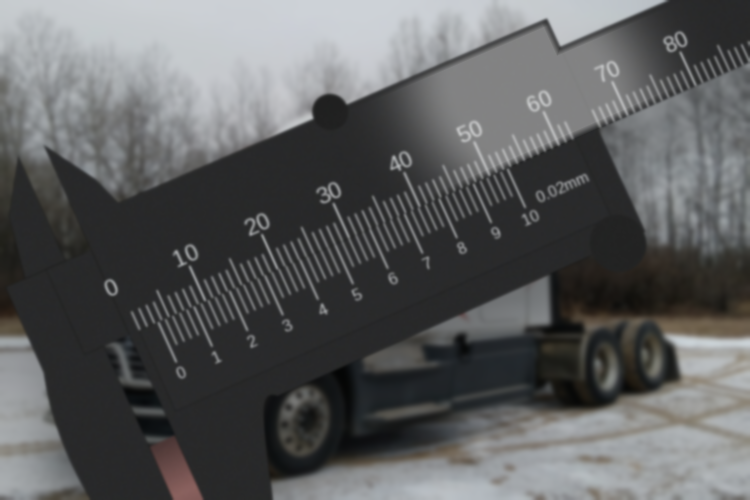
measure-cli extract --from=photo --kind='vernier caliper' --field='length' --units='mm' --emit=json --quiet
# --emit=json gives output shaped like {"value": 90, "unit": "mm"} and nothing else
{"value": 3.5, "unit": "mm"}
